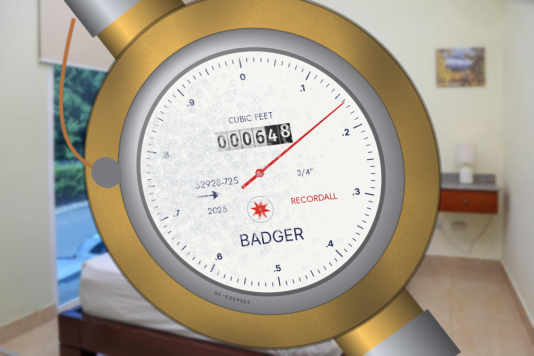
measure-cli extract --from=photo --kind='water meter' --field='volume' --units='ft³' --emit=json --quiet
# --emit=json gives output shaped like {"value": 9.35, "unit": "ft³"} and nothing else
{"value": 648.16, "unit": "ft³"}
